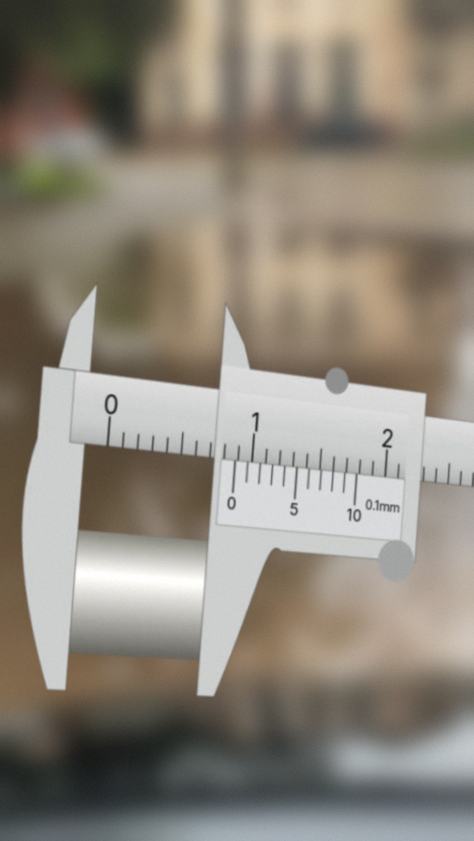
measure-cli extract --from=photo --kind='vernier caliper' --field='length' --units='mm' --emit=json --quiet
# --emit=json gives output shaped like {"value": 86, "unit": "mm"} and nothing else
{"value": 8.8, "unit": "mm"}
